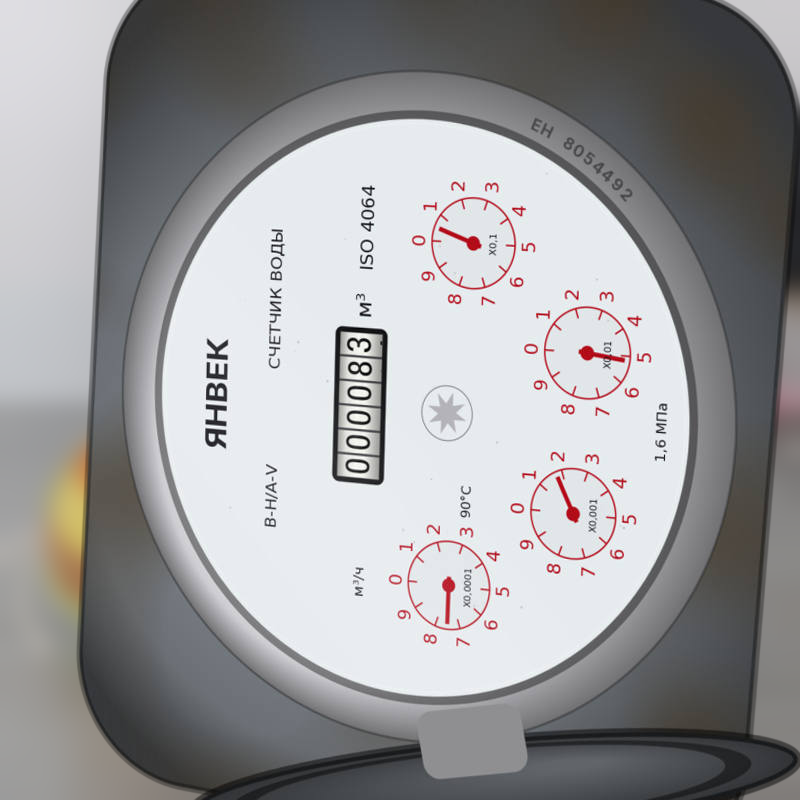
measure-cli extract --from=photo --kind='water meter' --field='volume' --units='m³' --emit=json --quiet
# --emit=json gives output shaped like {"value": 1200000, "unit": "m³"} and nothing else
{"value": 83.0517, "unit": "m³"}
